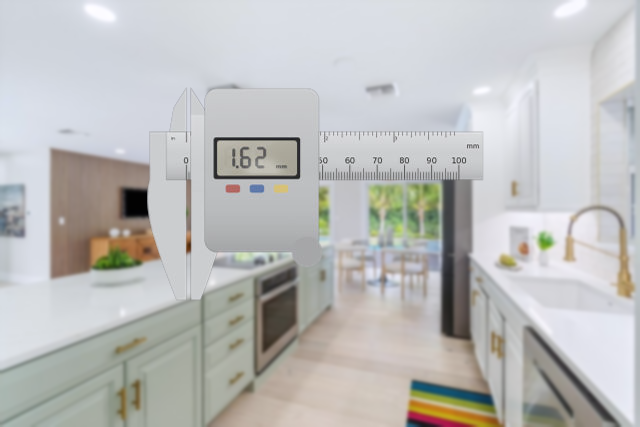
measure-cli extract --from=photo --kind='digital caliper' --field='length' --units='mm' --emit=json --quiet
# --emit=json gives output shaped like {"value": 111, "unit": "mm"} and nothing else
{"value": 1.62, "unit": "mm"}
